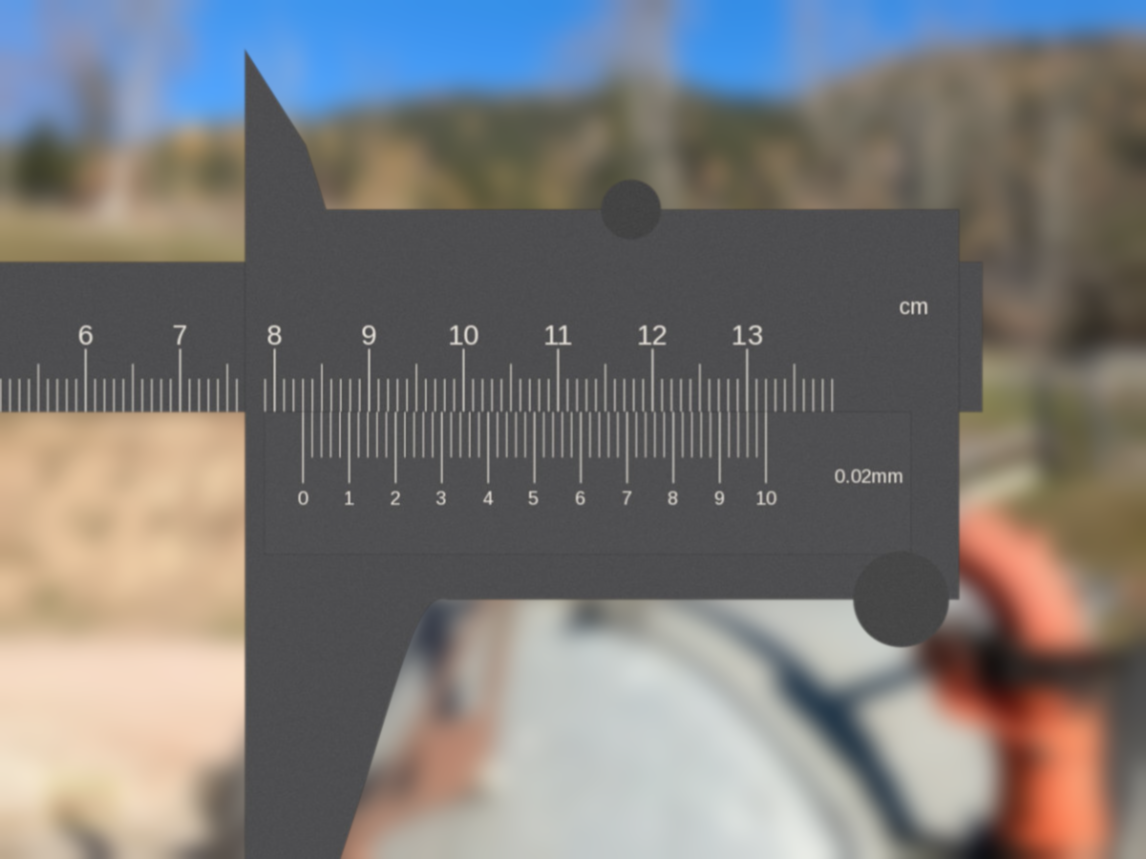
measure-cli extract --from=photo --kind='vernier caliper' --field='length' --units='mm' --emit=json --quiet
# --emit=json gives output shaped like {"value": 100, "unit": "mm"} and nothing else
{"value": 83.0, "unit": "mm"}
